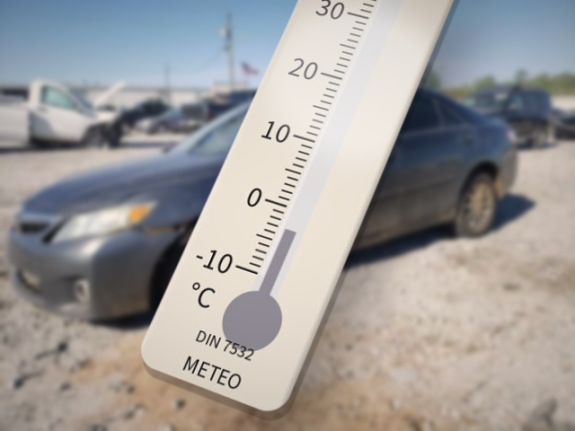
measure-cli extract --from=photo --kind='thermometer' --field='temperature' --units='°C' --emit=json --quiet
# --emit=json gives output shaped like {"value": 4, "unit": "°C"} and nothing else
{"value": -3, "unit": "°C"}
